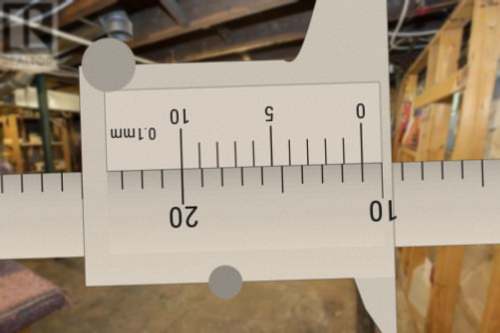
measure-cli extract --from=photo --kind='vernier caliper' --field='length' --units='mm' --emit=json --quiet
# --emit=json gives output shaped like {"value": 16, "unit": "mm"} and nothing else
{"value": 11.0, "unit": "mm"}
